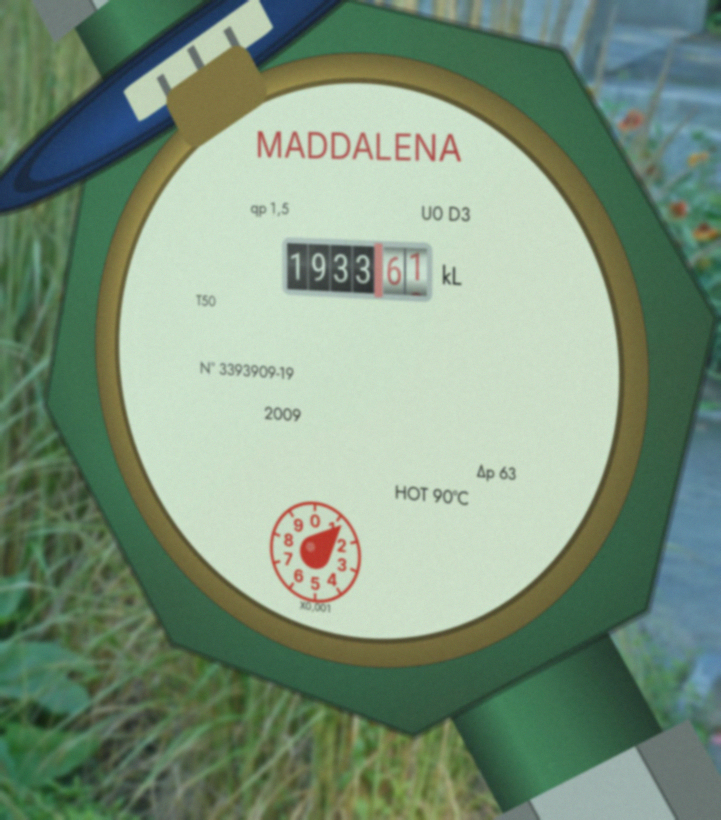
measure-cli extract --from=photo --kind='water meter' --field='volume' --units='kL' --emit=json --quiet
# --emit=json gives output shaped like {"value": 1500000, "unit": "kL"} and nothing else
{"value": 1933.611, "unit": "kL"}
